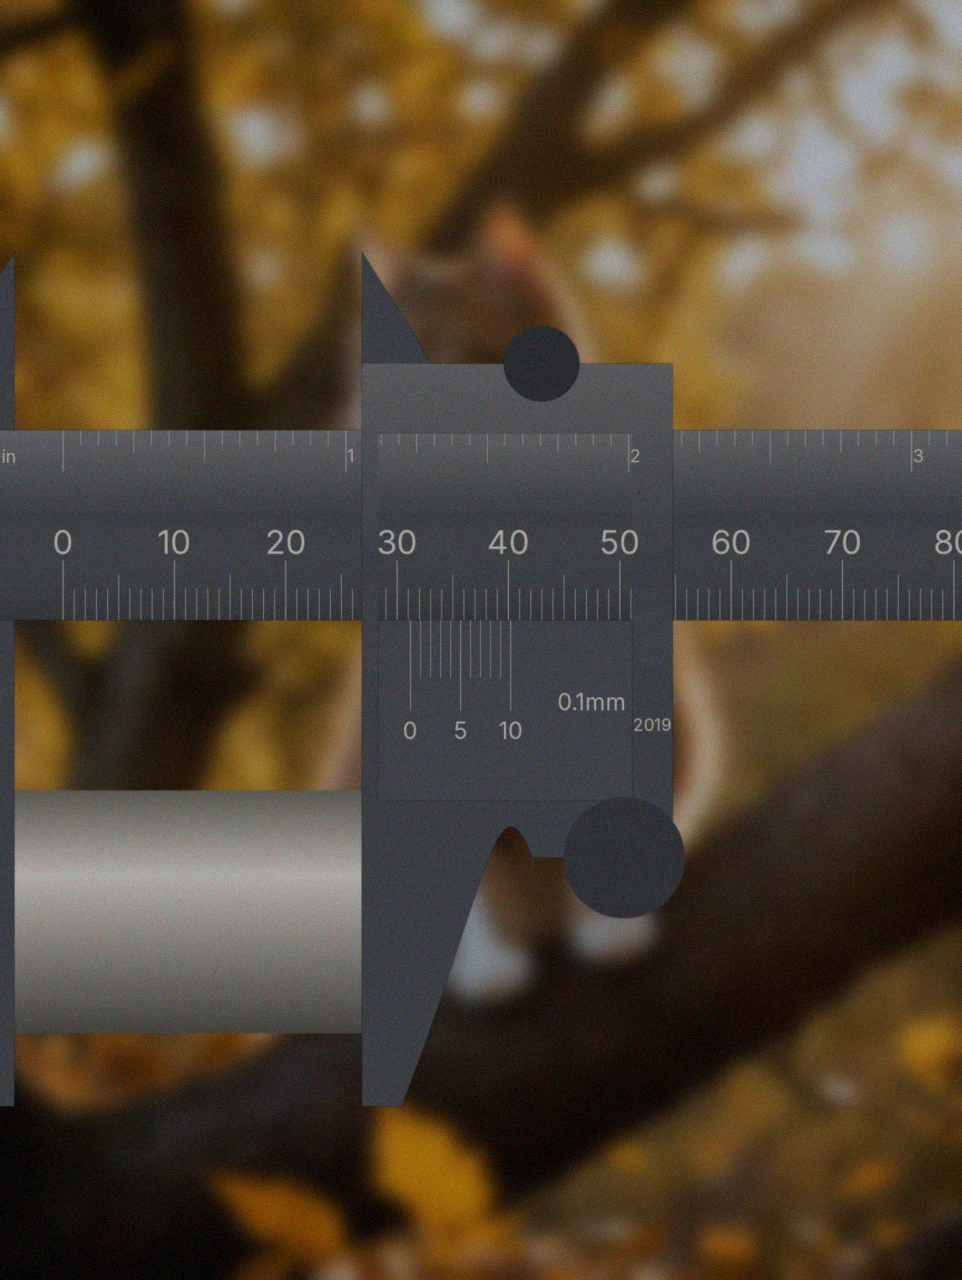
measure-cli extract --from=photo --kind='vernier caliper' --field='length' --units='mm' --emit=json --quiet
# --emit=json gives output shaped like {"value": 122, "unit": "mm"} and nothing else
{"value": 31.2, "unit": "mm"}
